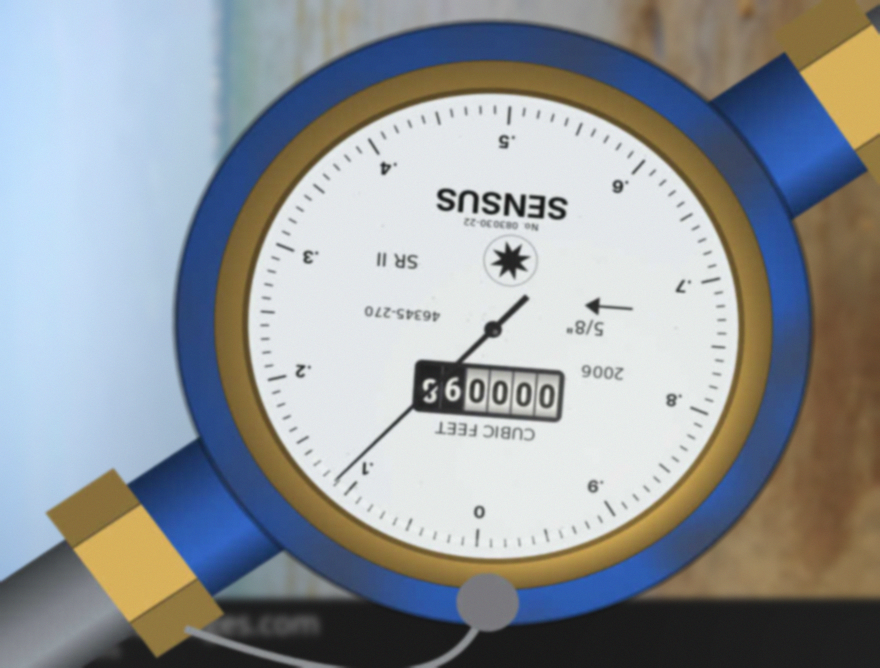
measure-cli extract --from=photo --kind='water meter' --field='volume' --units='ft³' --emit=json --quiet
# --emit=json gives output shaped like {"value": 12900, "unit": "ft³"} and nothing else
{"value": 98.11, "unit": "ft³"}
